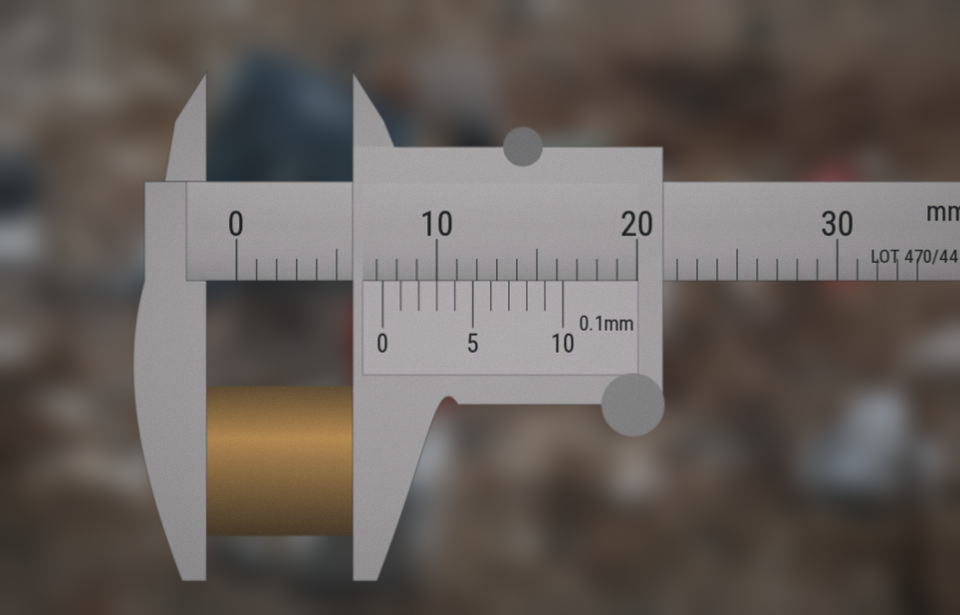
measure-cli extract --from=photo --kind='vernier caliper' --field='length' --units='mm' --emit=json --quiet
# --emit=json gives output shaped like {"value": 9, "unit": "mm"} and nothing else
{"value": 7.3, "unit": "mm"}
